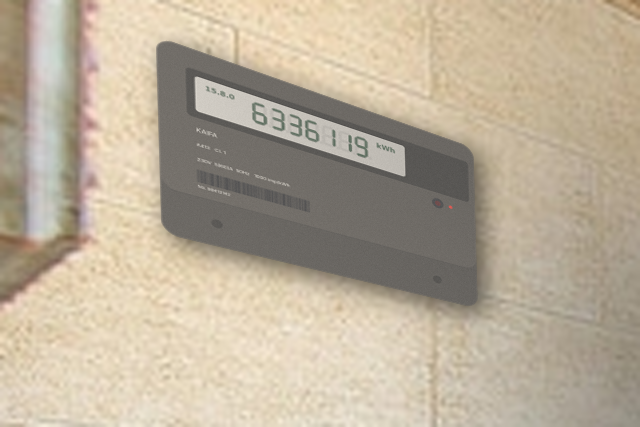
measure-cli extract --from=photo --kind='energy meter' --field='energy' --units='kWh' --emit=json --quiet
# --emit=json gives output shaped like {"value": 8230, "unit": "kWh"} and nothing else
{"value": 6336119, "unit": "kWh"}
